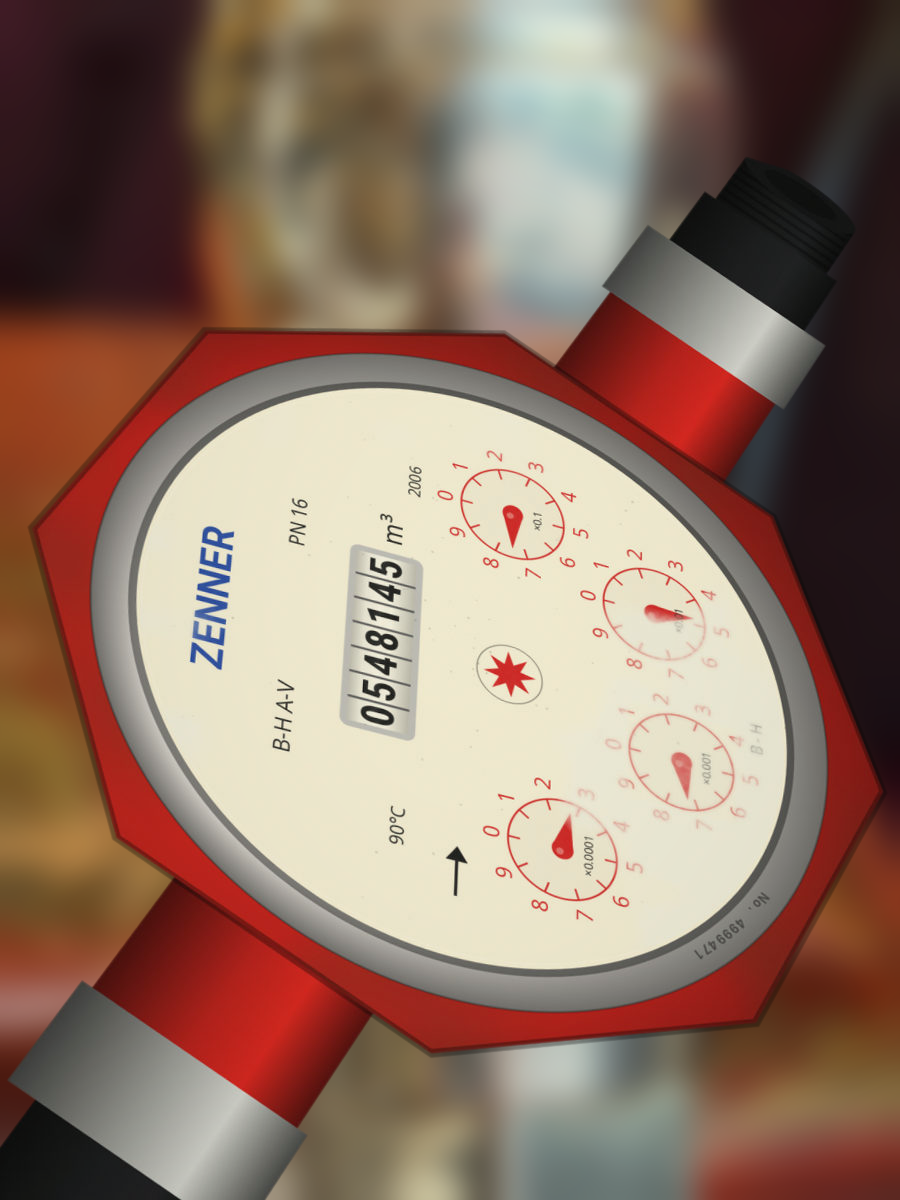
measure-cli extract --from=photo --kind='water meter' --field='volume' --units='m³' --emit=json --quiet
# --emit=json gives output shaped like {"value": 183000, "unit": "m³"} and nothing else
{"value": 548145.7472, "unit": "m³"}
